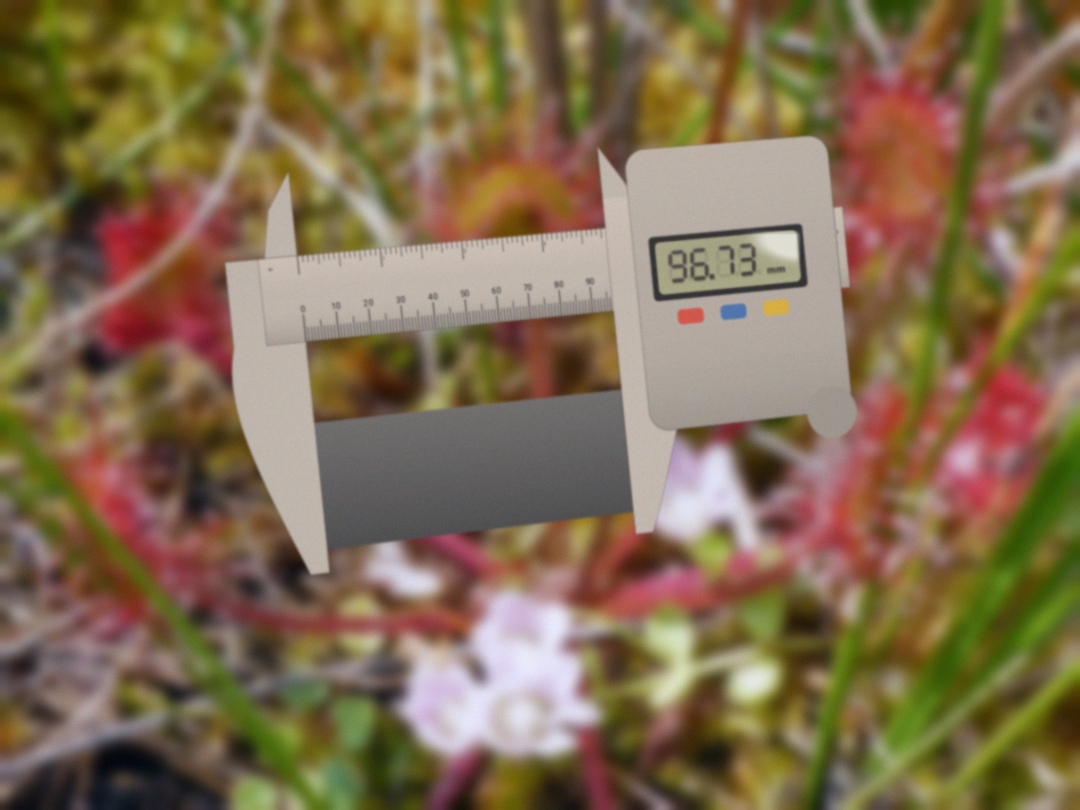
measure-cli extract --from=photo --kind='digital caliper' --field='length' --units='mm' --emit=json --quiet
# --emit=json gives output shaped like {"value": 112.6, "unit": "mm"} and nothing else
{"value": 96.73, "unit": "mm"}
